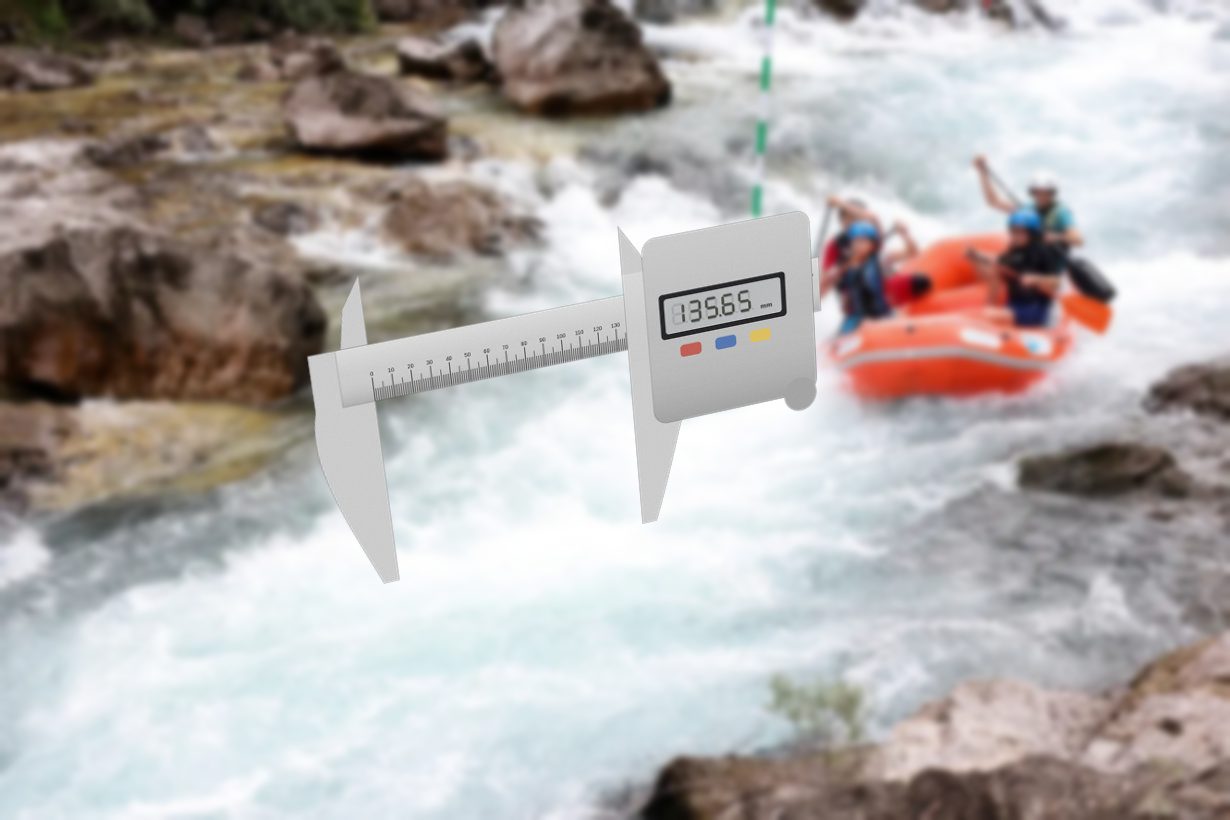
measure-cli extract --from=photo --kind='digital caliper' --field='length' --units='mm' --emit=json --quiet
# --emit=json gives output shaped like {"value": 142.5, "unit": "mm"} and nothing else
{"value": 135.65, "unit": "mm"}
